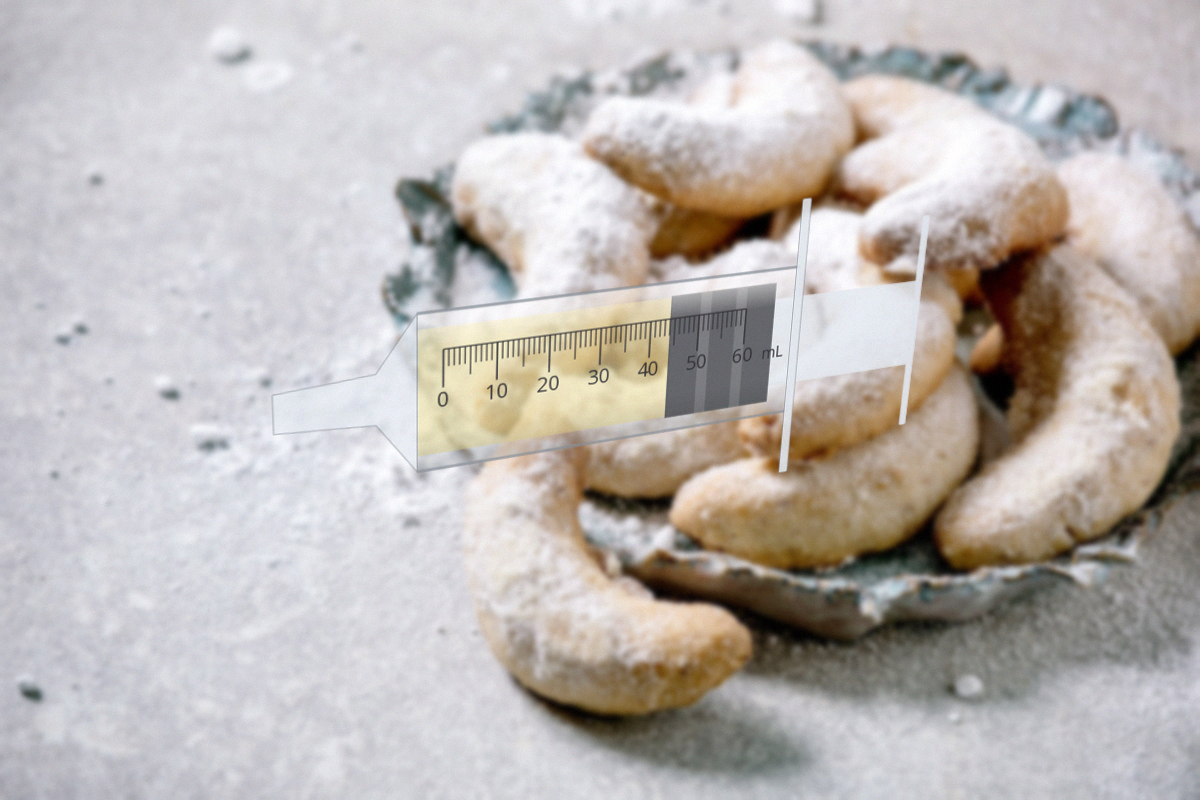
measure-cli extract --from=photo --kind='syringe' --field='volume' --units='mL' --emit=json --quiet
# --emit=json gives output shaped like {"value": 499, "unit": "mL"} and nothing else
{"value": 44, "unit": "mL"}
